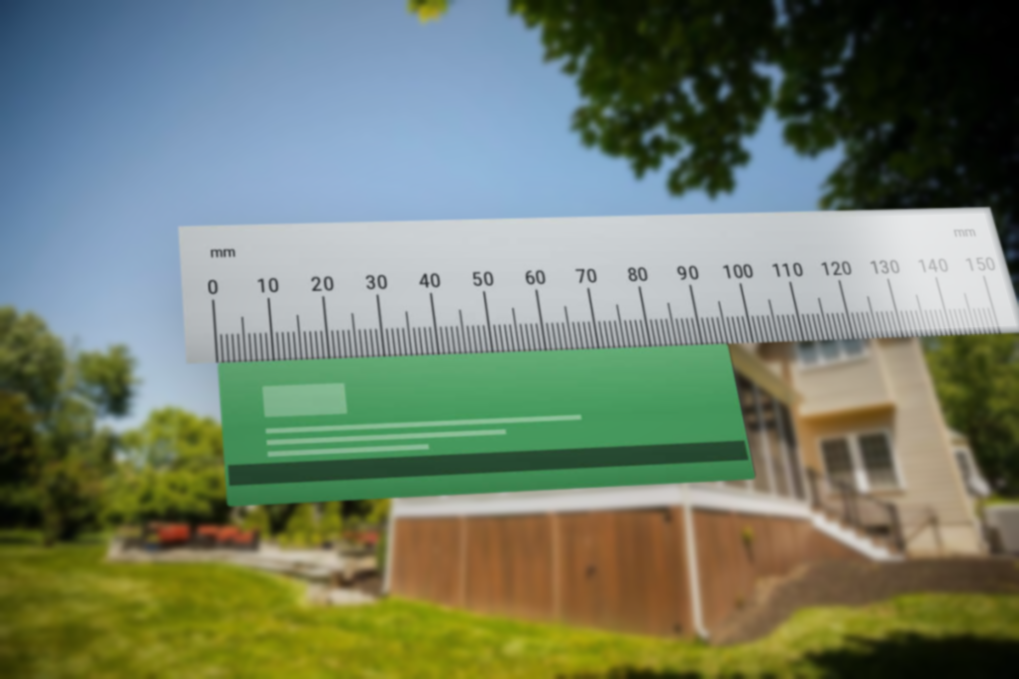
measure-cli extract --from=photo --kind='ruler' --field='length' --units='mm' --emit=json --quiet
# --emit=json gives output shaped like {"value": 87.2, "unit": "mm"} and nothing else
{"value": 95, "unit": "mm"}
